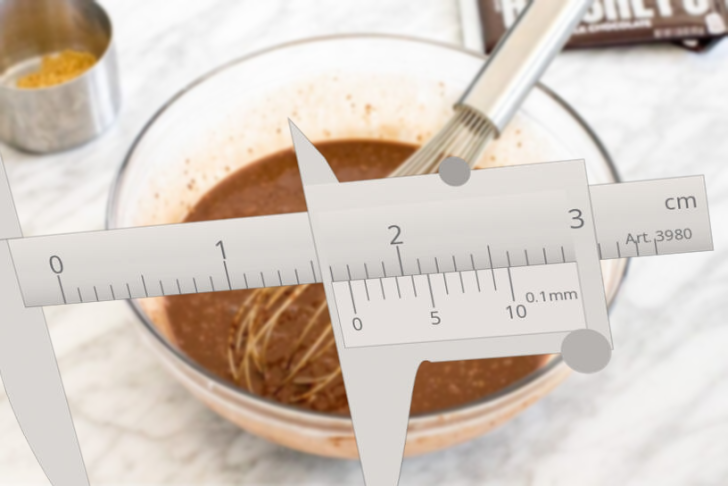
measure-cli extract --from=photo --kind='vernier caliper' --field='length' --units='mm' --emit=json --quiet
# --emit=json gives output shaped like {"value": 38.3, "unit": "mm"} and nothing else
{"value": 16.9, "unit": "mm"}
